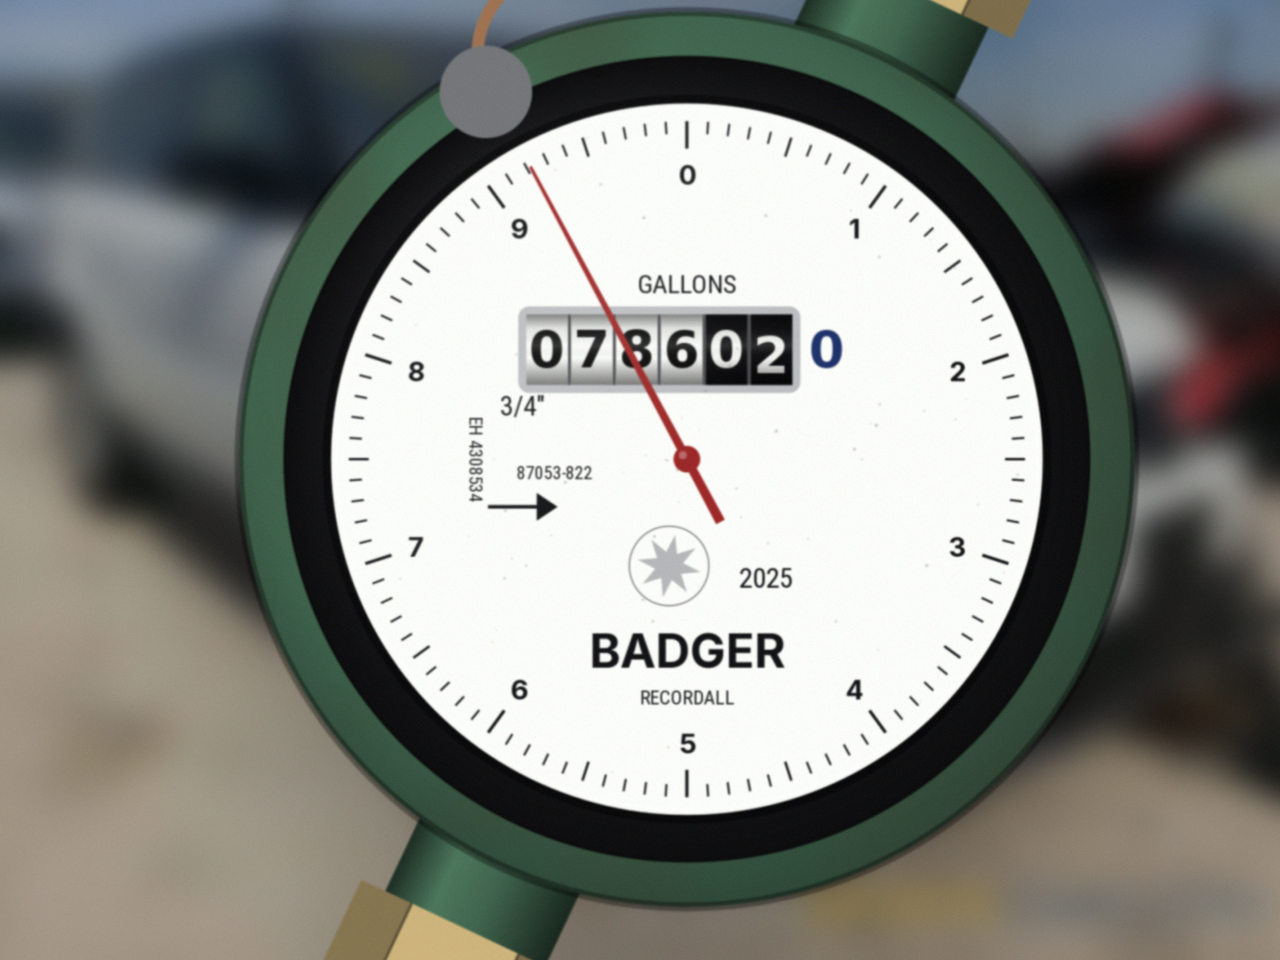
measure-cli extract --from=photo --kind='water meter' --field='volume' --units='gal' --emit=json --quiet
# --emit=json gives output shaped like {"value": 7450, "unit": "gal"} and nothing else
{"value": 786019.2, "unit": "gal"}
